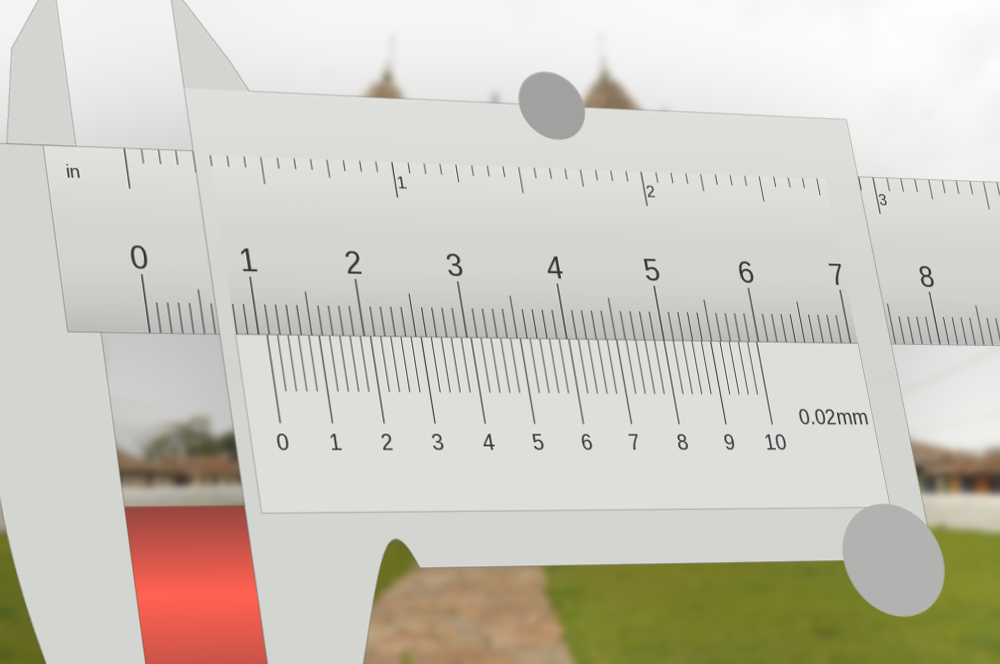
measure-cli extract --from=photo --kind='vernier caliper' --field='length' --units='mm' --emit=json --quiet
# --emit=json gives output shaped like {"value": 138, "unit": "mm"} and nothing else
{"value": 10.8, "unit": "mm"}
